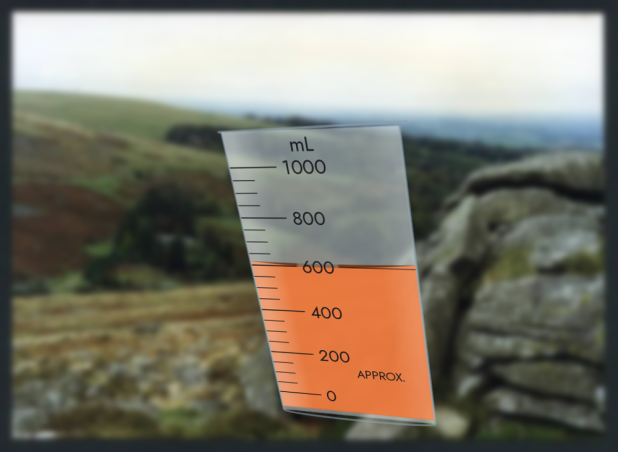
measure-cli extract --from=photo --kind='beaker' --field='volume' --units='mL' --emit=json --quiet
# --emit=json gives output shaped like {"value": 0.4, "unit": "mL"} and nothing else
{"value": 600, "unit": "mL"}
